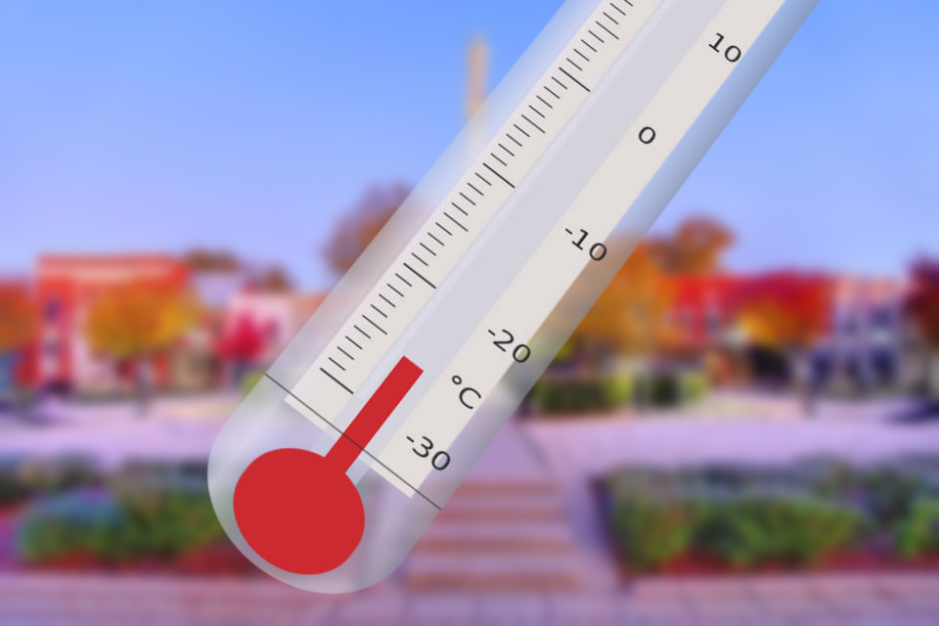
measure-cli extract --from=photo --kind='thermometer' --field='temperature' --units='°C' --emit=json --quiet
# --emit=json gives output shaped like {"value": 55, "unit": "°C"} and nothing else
{"value": -25.5, "unit": "°C"}
